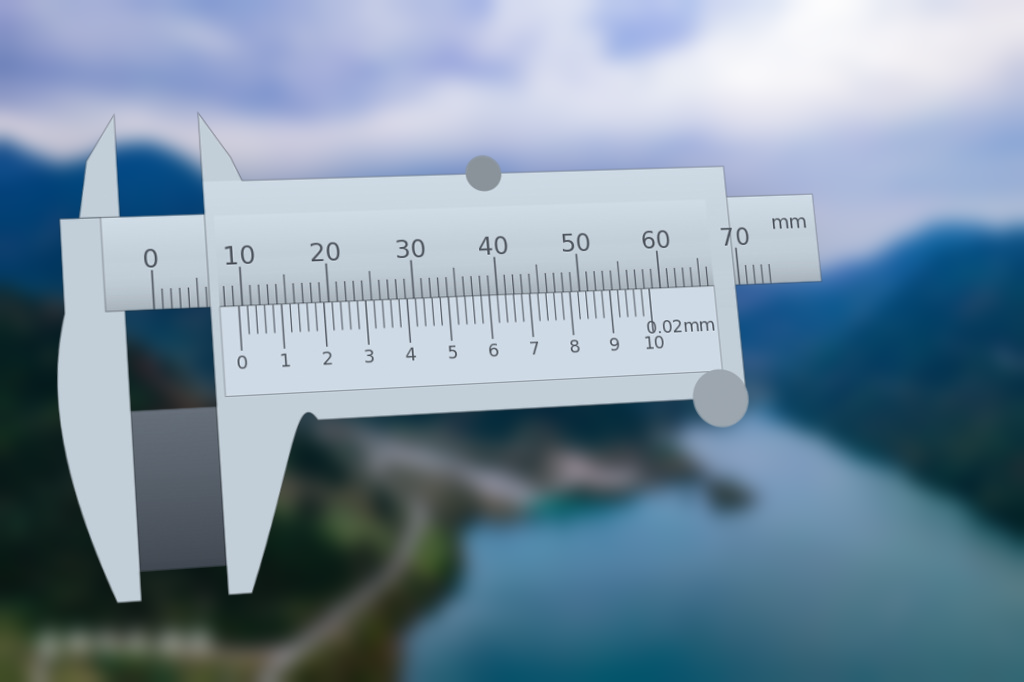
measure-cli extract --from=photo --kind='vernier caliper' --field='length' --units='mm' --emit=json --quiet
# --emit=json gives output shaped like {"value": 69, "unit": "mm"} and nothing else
{"value": 9.6, "unit": "mm"}
